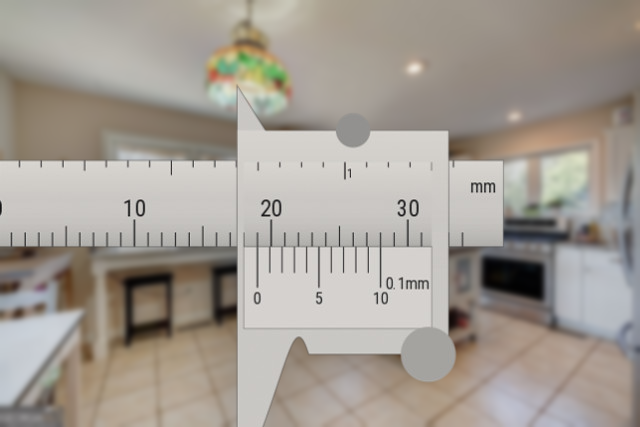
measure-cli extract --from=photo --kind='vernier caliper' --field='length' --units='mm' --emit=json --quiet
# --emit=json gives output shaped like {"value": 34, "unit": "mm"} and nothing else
{"value": 19.0, "unit": "mm"}
